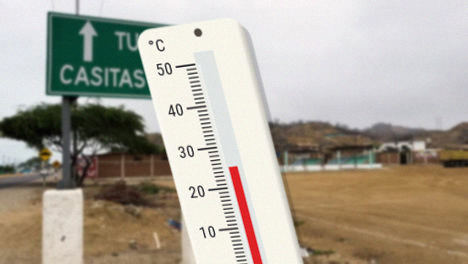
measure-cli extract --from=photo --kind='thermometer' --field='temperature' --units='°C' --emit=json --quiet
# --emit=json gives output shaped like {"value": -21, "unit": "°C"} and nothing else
{"value": 25, "unit": "°C"}
